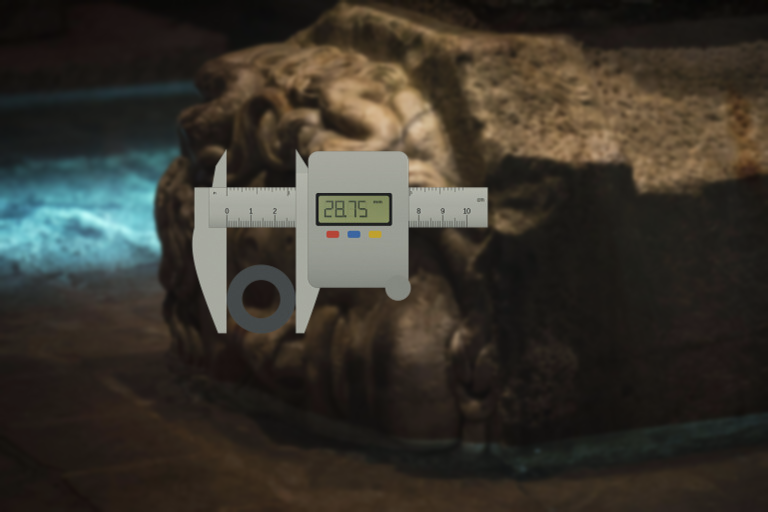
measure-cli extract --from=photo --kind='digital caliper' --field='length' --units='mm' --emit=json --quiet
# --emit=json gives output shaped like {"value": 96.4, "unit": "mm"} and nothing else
{"value": 28.75, "unit": "mm"}
